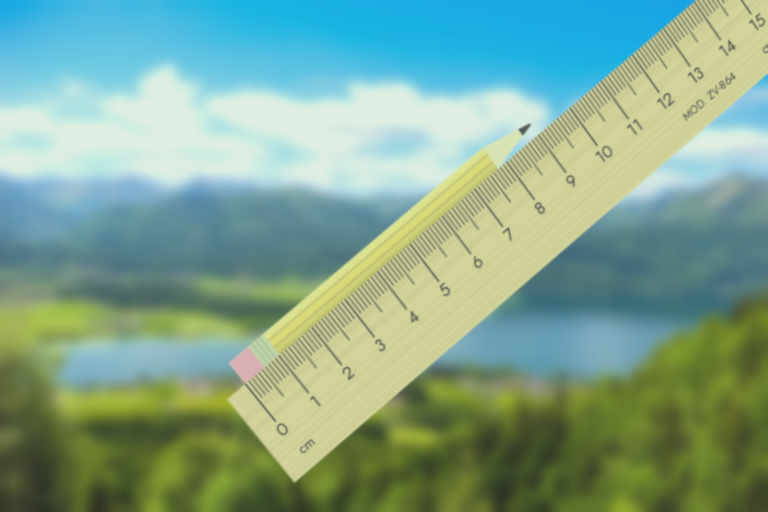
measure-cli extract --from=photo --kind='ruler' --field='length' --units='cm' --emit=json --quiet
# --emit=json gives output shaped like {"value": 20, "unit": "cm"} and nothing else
{"value": 9, "unit": "cm"}
